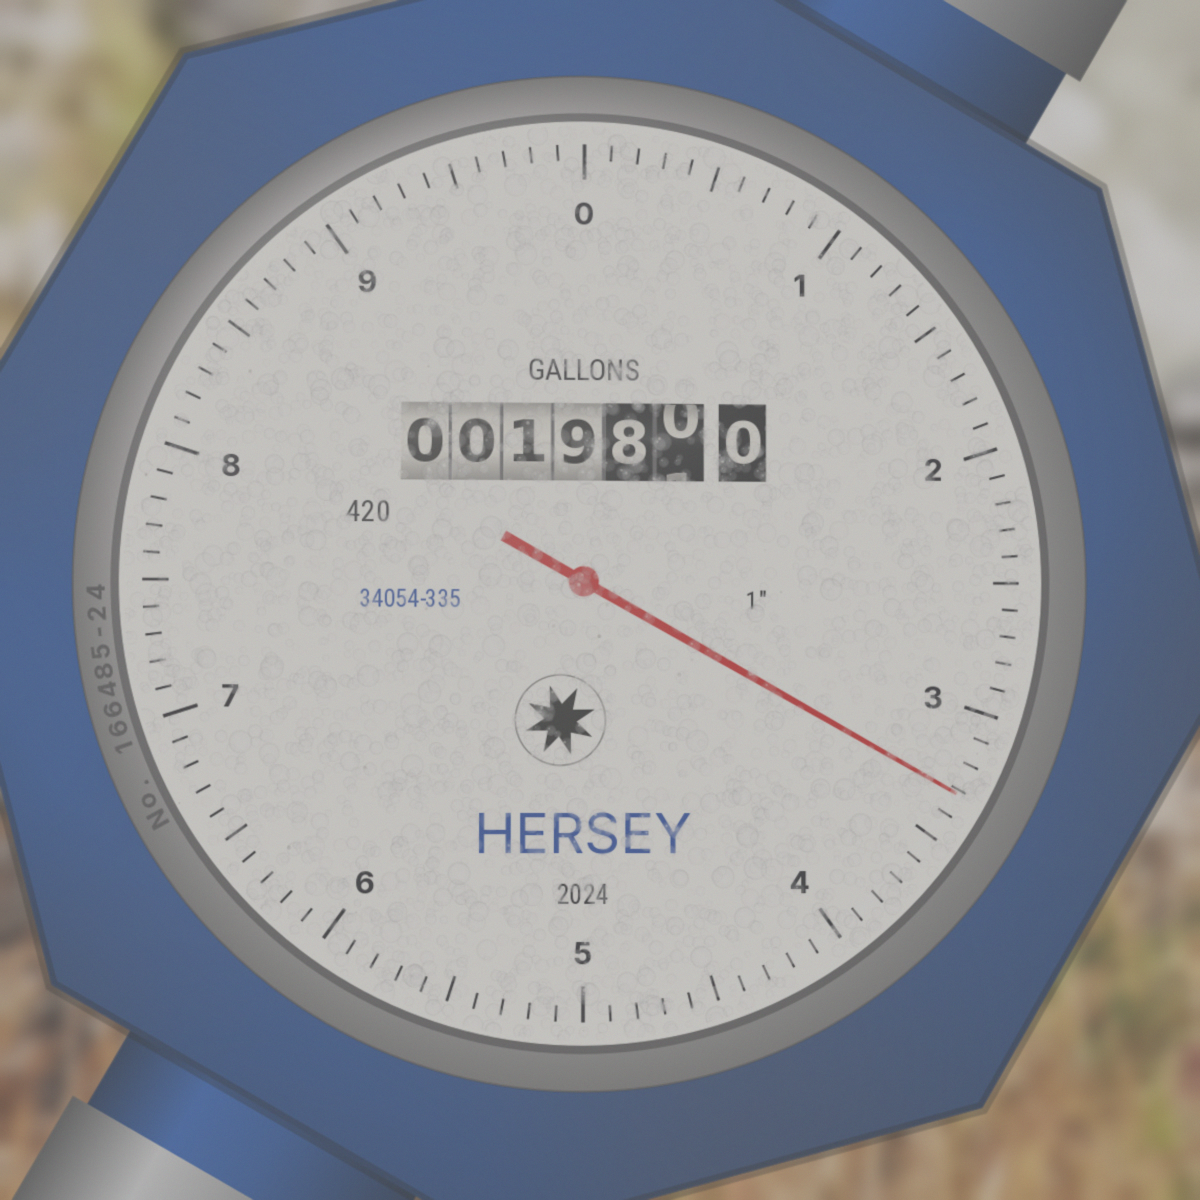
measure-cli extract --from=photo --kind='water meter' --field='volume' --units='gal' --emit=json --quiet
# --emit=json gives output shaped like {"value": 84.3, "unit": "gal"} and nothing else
{"value": 19803.3, "unit": "gal"}
